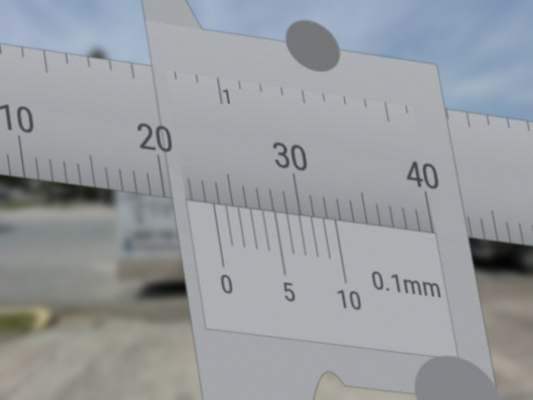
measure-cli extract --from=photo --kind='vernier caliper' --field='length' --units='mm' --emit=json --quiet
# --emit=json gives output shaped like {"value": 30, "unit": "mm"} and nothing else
{"value": 23.6, "unit": "mm"}
